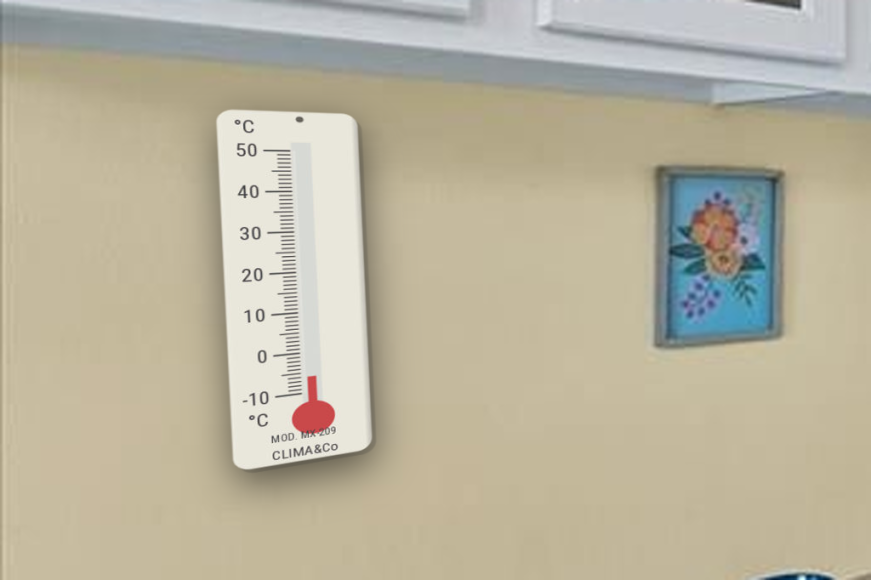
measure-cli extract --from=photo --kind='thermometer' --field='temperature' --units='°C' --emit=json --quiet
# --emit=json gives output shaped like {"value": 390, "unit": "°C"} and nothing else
{"value": -6, "unit": "°C"}
